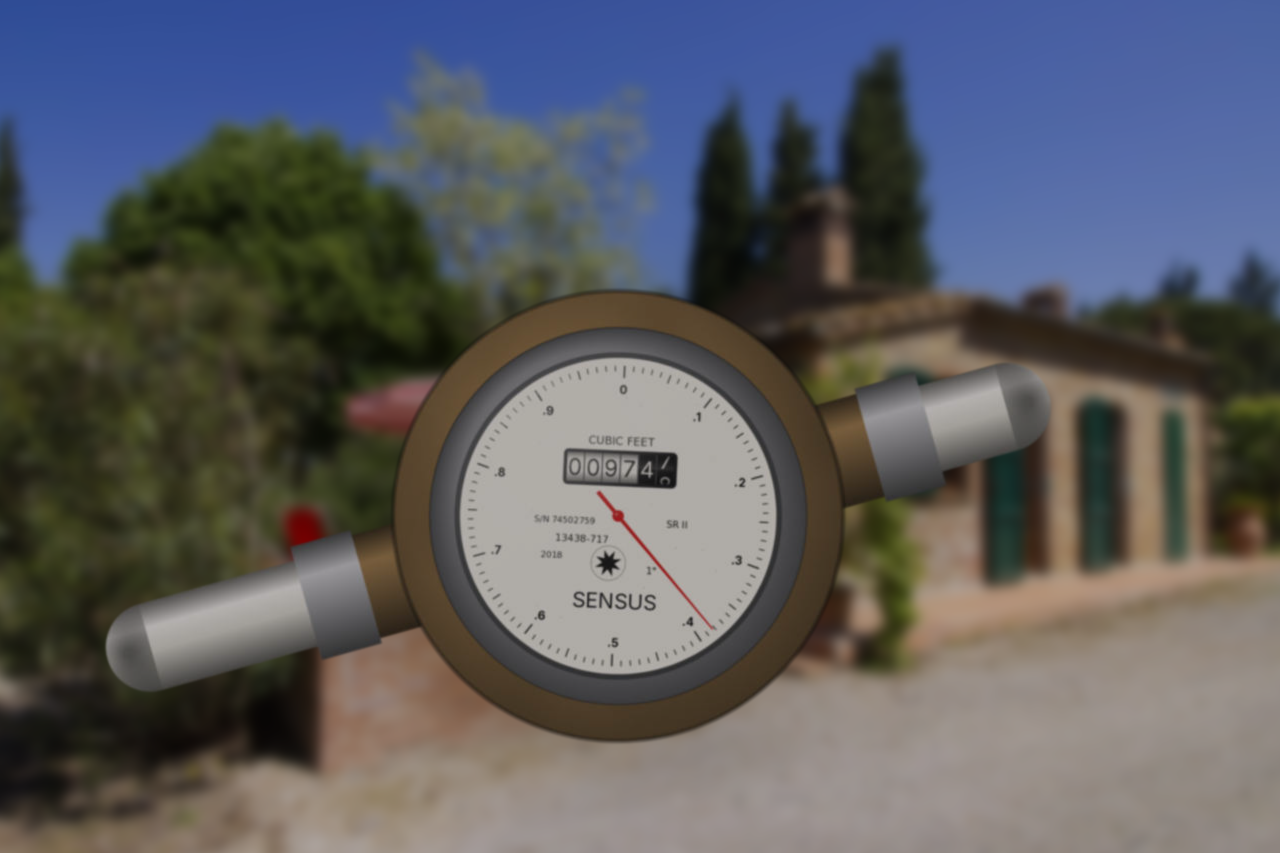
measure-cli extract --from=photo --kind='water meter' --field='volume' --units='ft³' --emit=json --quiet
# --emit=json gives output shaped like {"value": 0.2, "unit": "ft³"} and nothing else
{"value": 9747.38, "unit": "ft³"}
